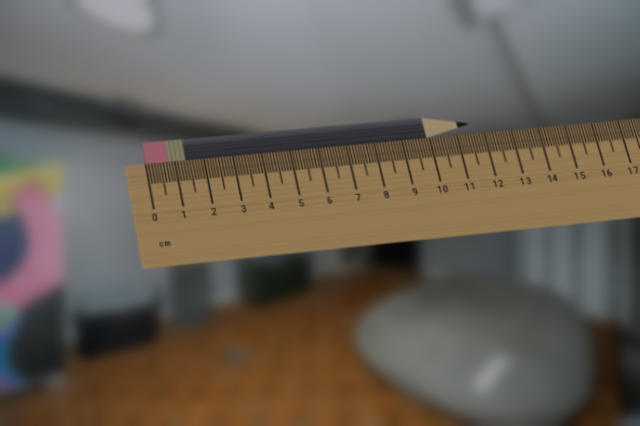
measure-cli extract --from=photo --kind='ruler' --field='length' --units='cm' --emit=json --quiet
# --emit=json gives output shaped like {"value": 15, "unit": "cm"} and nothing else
{"value": 11.5, "unit": "cm"}
